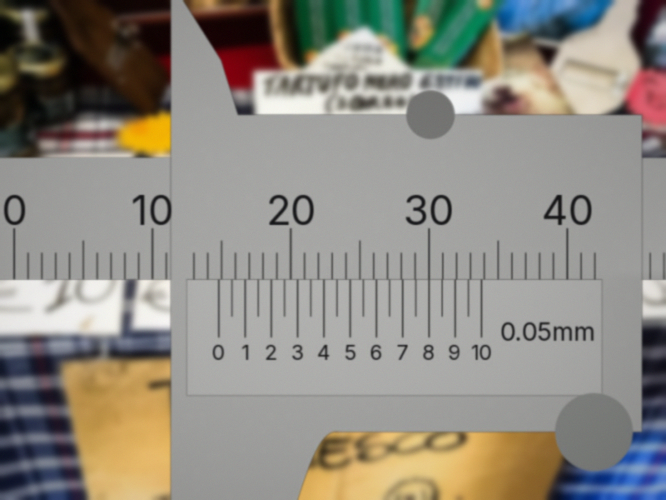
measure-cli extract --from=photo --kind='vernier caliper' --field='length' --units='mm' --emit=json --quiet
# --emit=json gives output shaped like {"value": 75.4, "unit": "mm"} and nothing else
{"value": 14.8, "unit": "mm"}
